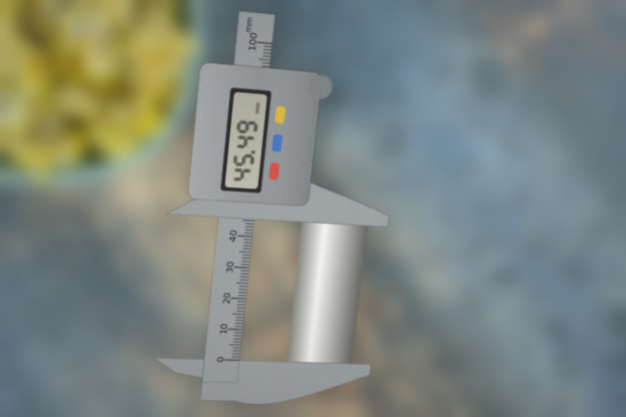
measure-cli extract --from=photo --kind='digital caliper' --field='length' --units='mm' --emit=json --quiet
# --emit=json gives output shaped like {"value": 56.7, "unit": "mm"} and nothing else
{"value": 45.49, "unit": "mm"}
